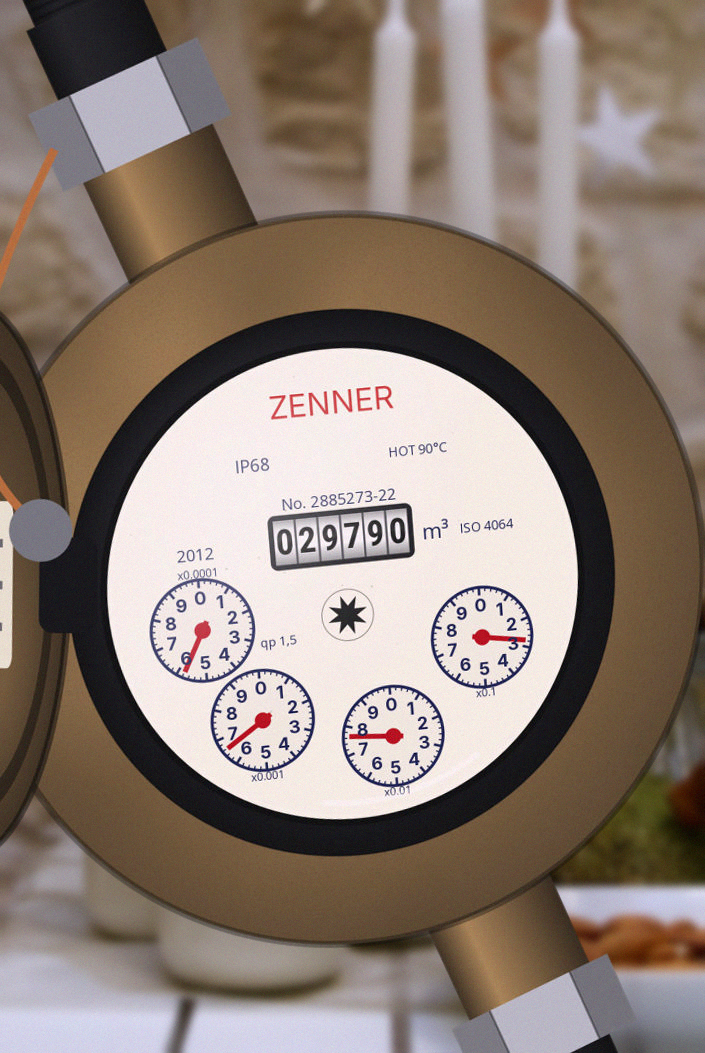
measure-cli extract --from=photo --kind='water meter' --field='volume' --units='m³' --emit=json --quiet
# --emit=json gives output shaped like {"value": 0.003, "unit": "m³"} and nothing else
{"value": 29790.2765, "unit": "m³"}
